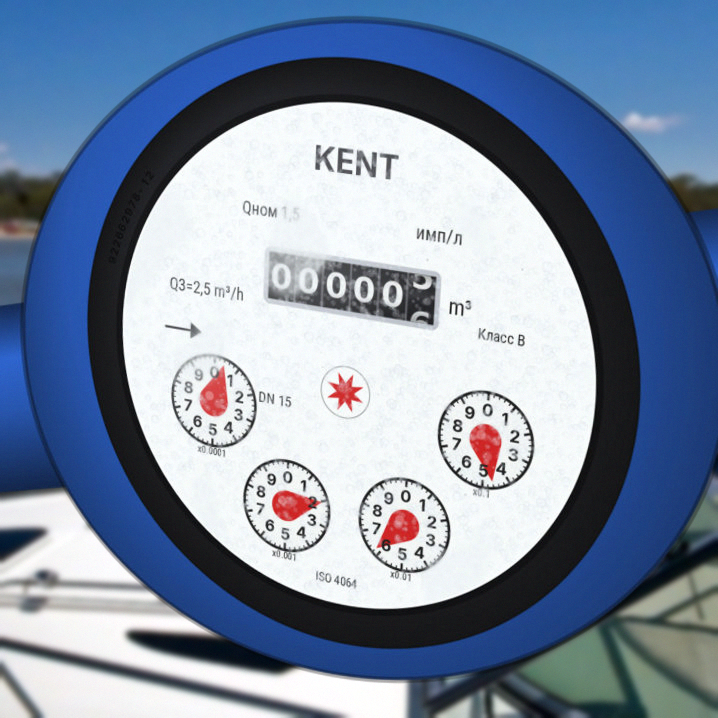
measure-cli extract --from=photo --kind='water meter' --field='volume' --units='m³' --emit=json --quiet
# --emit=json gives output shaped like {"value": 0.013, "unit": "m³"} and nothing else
{"value": 5.4620, "unit": "m³"}
